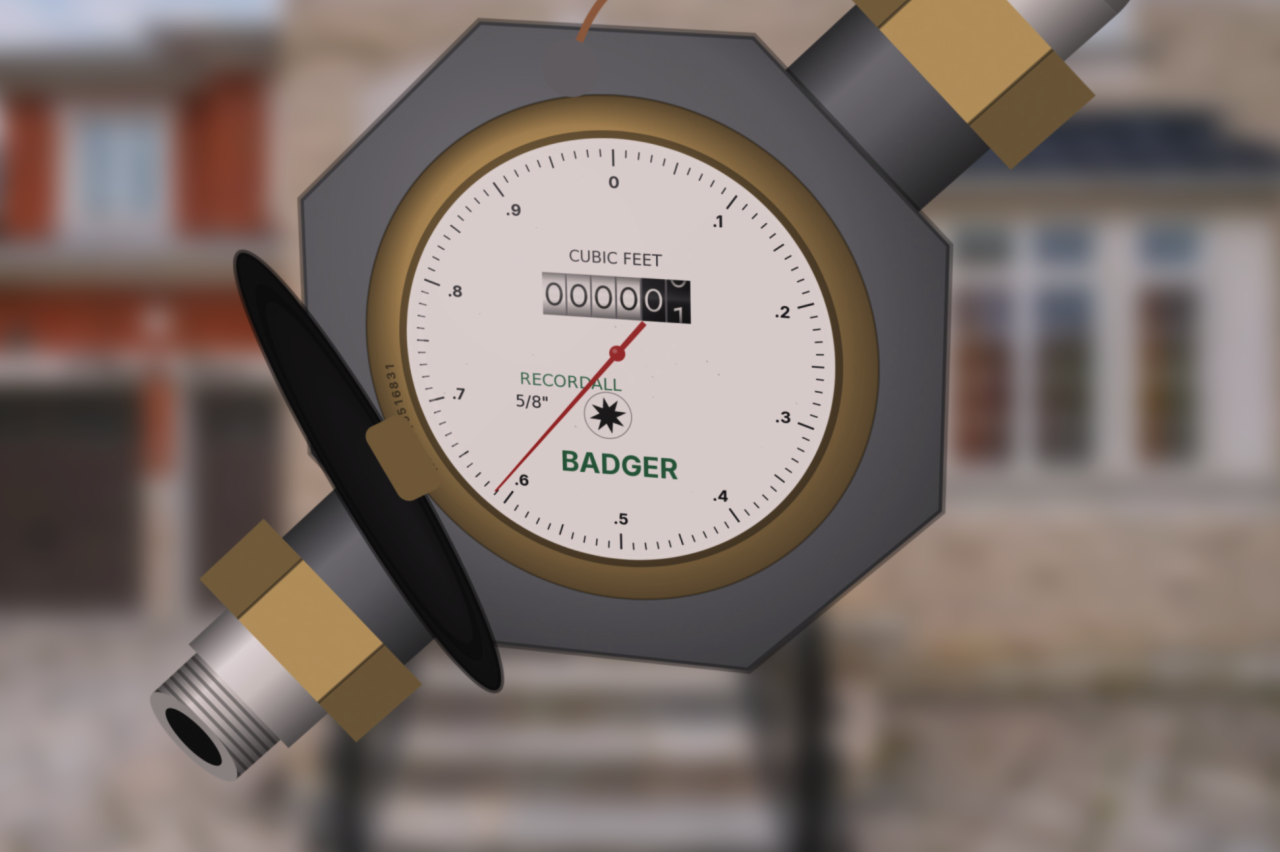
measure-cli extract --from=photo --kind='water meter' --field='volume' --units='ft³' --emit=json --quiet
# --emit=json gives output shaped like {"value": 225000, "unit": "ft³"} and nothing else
{"value": 0.61, "unit": "ft³"}
